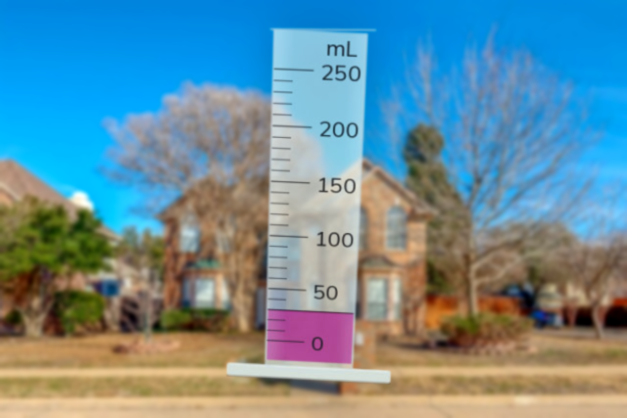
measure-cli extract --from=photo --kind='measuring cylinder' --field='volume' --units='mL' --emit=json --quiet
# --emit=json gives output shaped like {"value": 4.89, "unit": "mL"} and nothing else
{"value": 30, "unit": "mL"}
